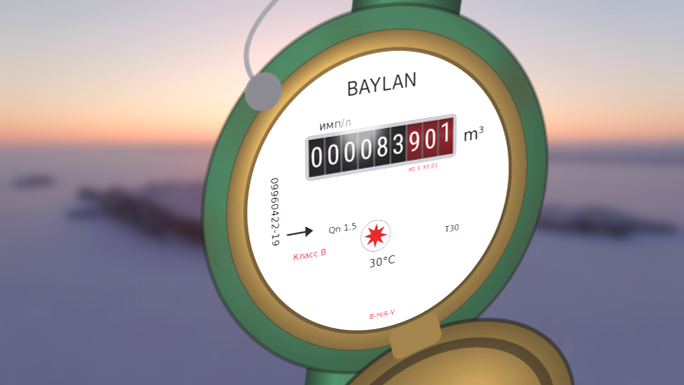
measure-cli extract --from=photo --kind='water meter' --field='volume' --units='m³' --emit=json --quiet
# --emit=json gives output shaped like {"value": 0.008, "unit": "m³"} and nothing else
{"value": 83.901, "unit": "m³"}
